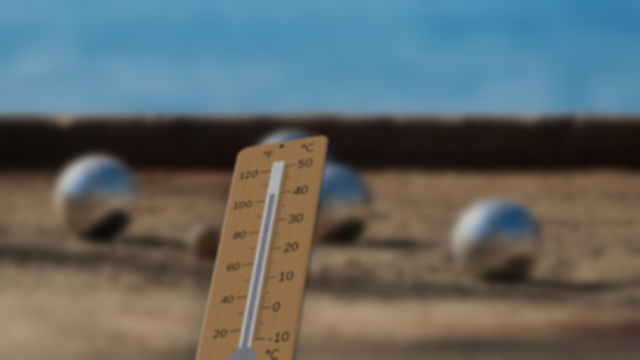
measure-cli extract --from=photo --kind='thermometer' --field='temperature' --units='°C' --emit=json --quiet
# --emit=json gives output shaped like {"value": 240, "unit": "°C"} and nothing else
{"value": 40, "unit": "°C"}
